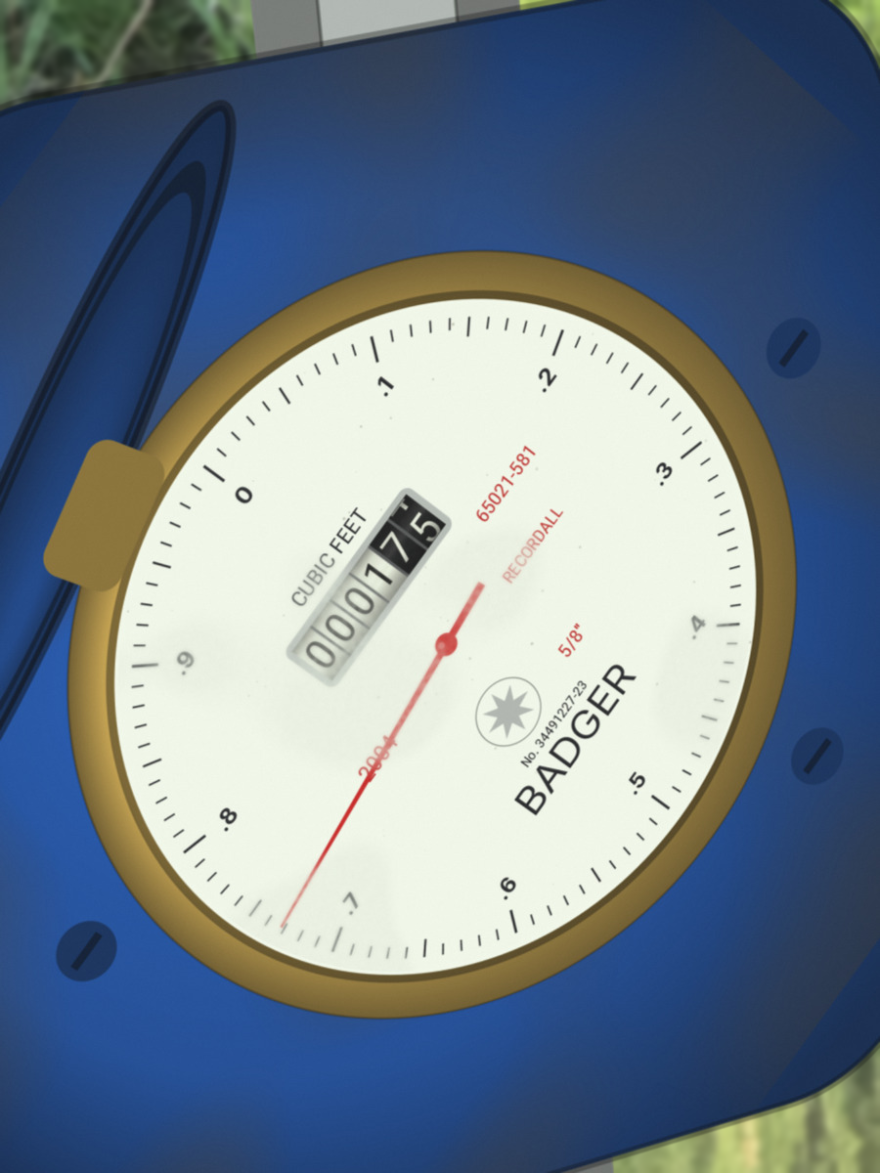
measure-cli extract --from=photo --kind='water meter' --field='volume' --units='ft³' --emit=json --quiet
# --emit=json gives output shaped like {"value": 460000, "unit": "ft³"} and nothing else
{"value": 174.73, "unit": "ft³"}
